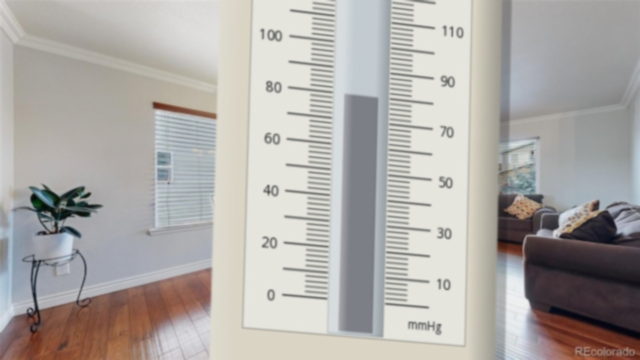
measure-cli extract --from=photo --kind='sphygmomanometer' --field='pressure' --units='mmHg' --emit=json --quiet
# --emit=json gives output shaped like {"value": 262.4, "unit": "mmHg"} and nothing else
{"value": 80, "unit": "mmHg"}
